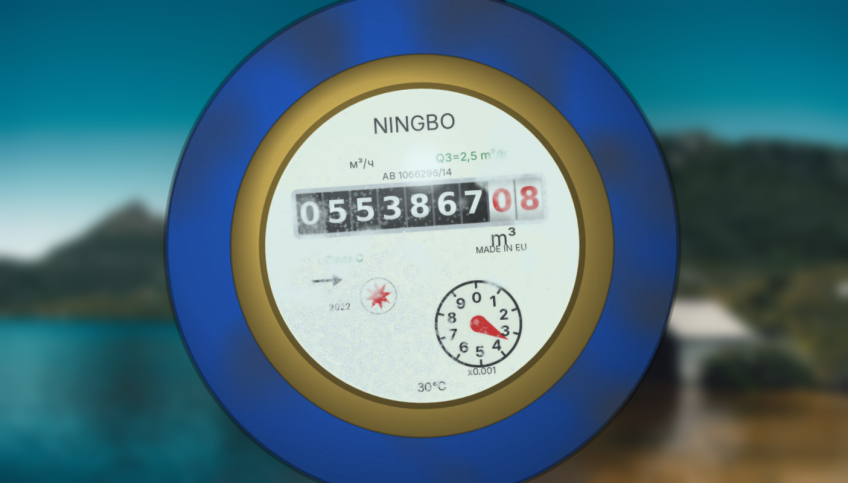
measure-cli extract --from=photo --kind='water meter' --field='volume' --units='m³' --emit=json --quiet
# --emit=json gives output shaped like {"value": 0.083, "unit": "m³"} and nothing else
{"value": 553867.083, "unit": "m³"}
